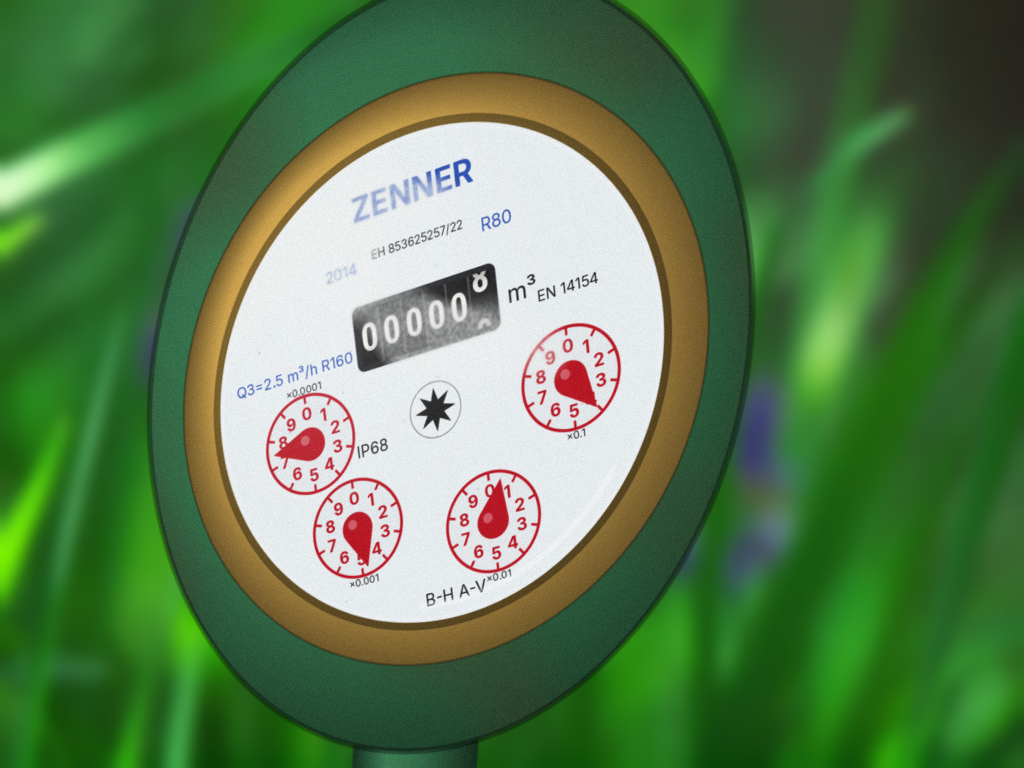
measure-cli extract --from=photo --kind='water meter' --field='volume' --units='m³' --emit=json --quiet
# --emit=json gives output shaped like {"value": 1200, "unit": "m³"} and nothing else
{"value": 8.4047, "unit": "m³"}
